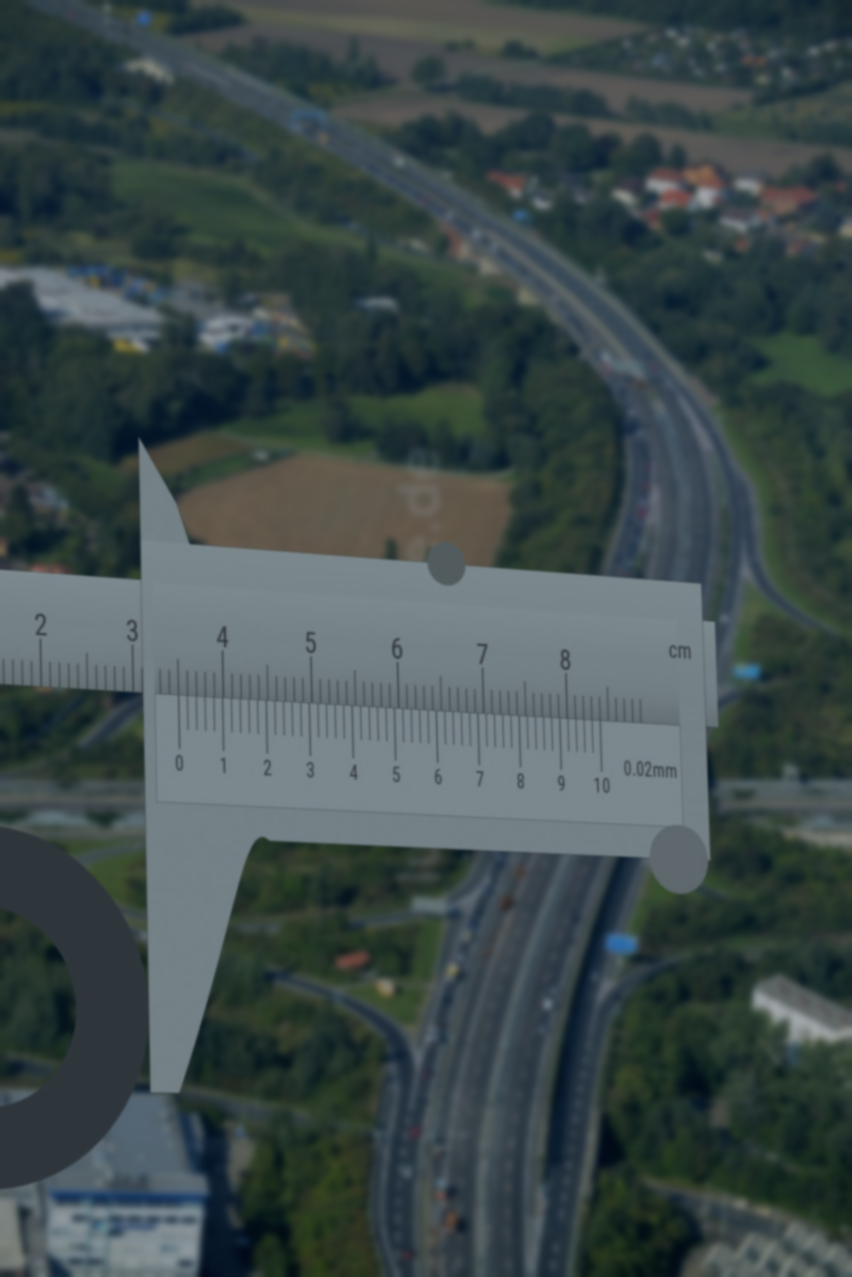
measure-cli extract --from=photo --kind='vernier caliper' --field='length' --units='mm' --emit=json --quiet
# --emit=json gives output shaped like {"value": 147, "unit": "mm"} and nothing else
{"value": 35.0, "unit": "mm"}
